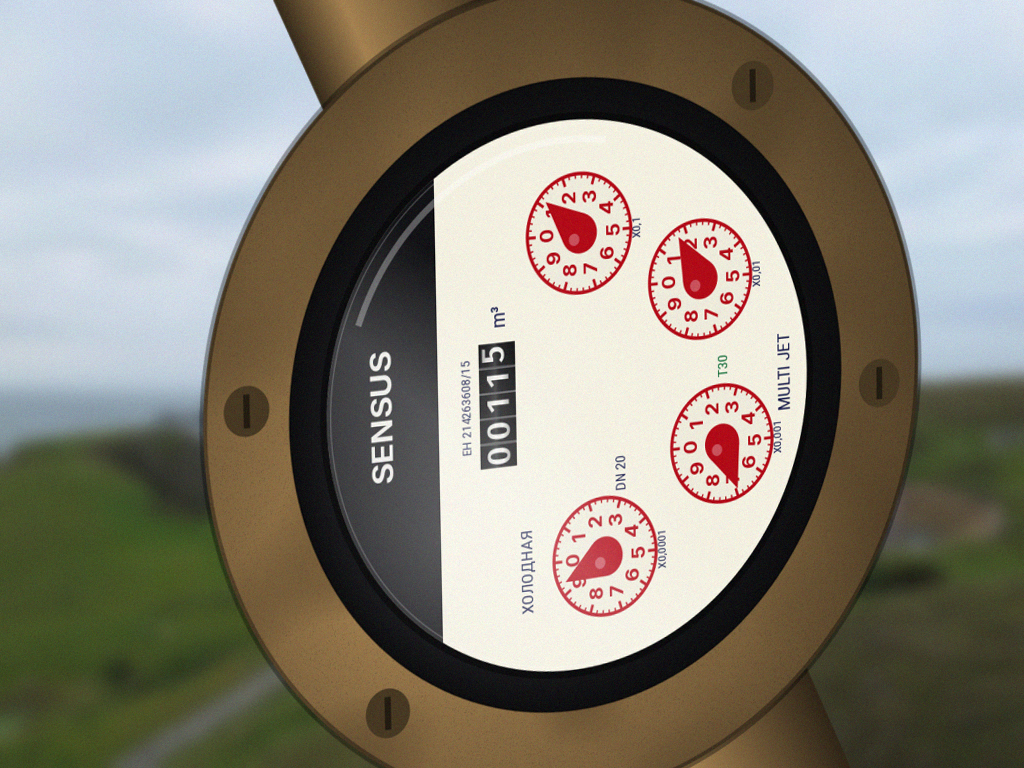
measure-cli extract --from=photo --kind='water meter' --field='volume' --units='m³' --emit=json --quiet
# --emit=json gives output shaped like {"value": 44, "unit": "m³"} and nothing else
{"value": 115.1169, "unit": "m³"}
